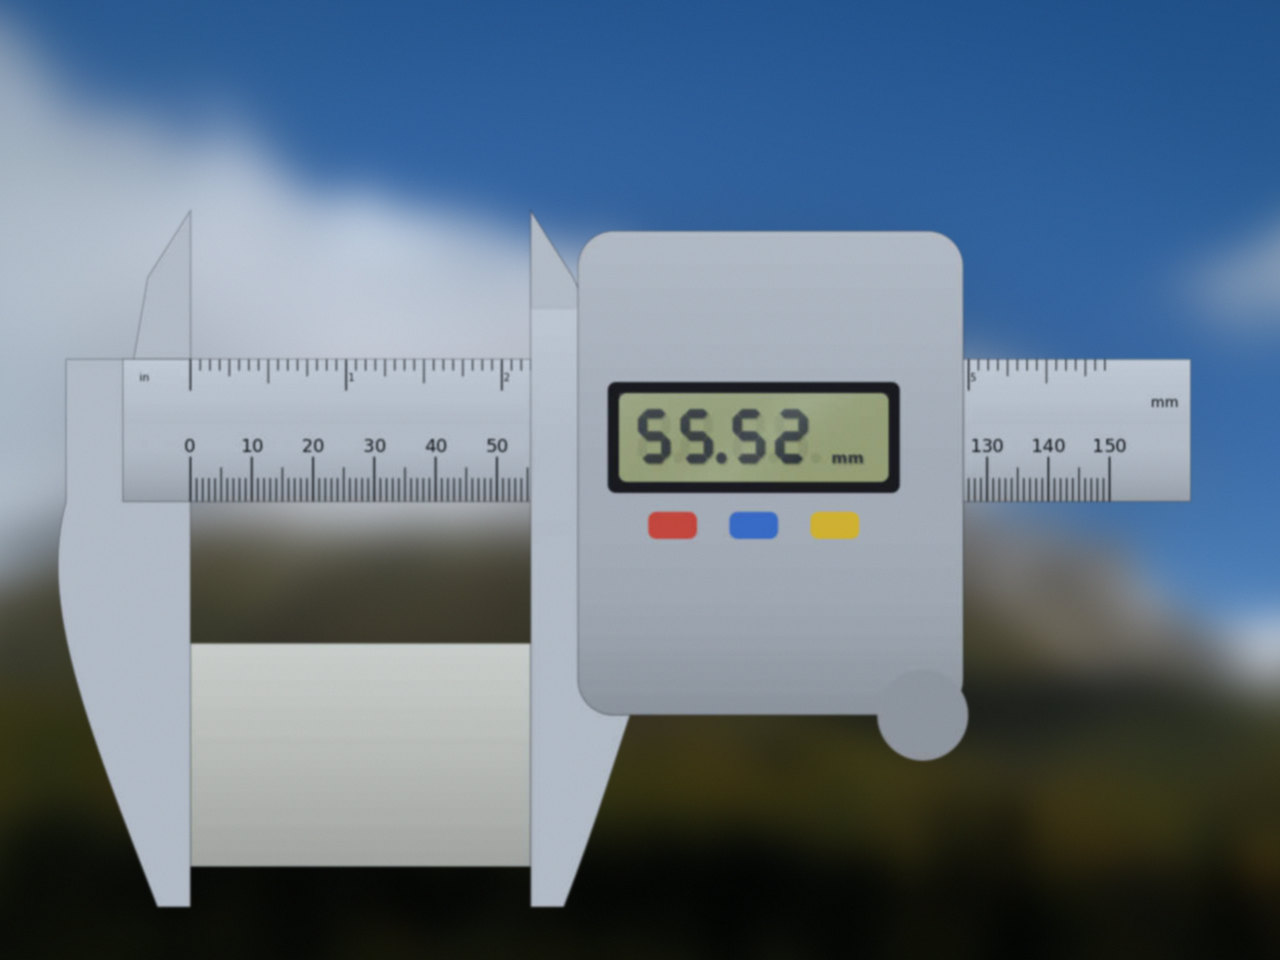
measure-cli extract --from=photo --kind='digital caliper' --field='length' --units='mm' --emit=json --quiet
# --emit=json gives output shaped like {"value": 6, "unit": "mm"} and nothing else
{"value": 55.52, "unit": "mm"}
